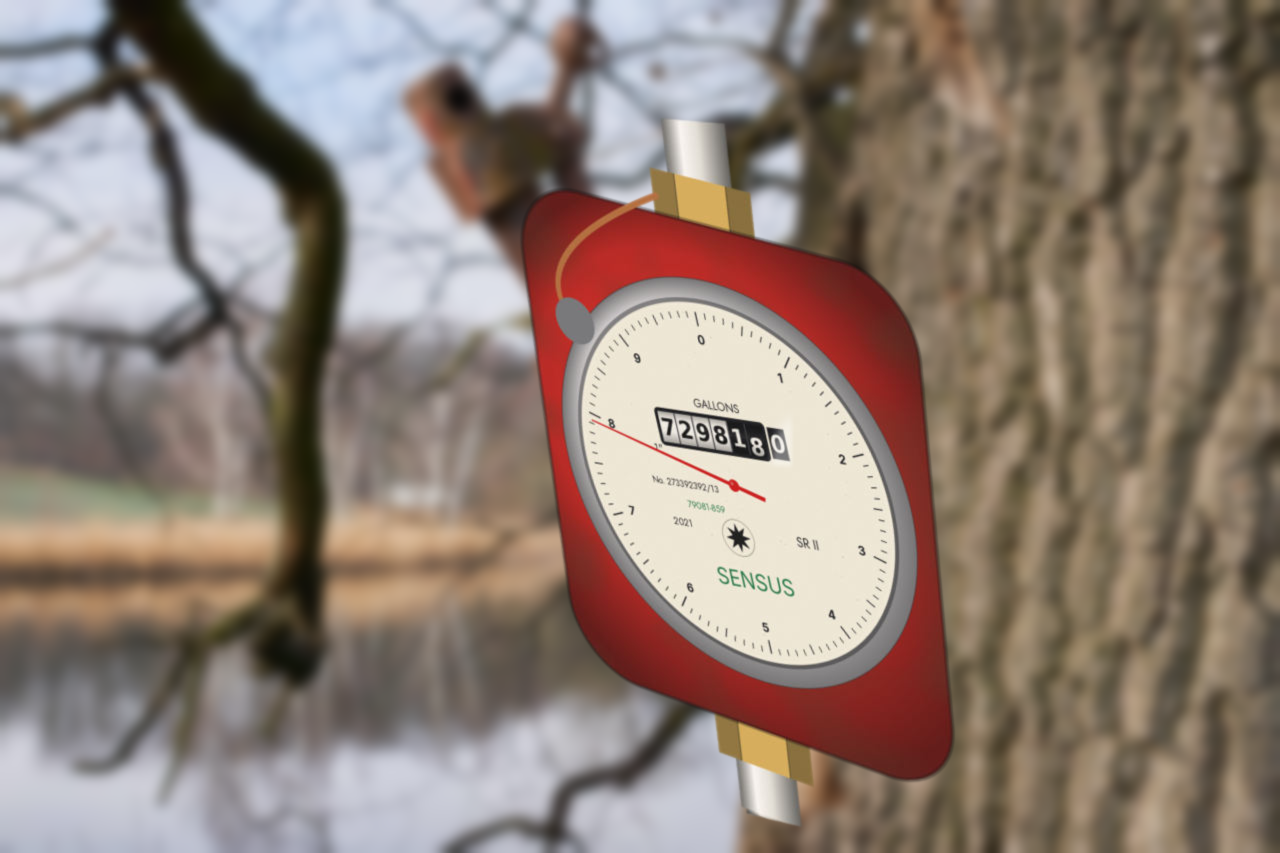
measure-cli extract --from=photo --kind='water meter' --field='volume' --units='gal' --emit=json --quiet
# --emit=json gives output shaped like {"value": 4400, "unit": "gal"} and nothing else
{"value": 7298177.9, "unit": "gal"}
